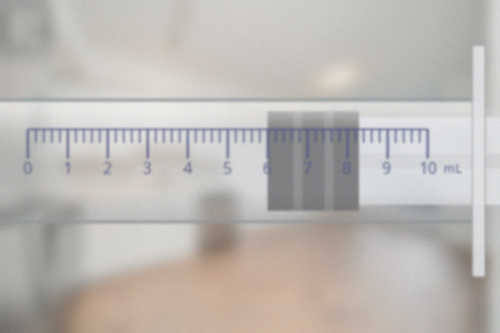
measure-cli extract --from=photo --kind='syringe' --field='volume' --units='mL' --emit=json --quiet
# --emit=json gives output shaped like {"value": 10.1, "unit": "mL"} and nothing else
{"value": 6, "unit": "mL"}
